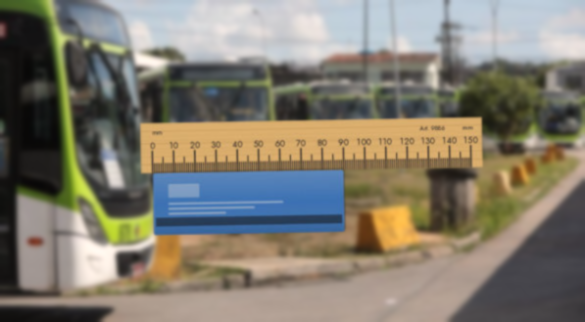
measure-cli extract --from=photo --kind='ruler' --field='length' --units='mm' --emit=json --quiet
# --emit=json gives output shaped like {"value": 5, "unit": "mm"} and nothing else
{"value": 90, "unit": "mm"}
